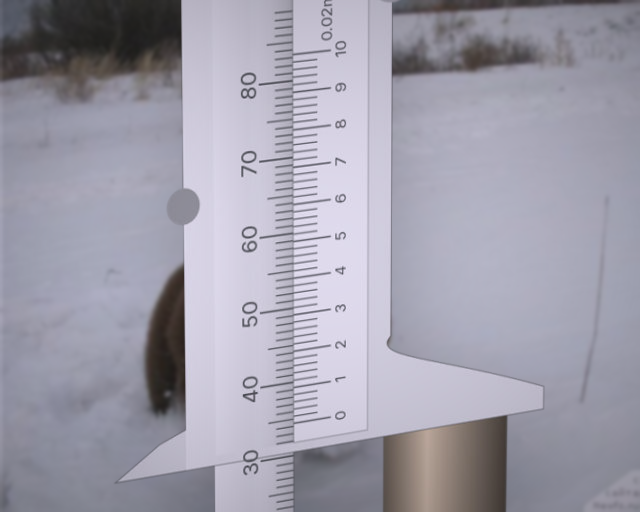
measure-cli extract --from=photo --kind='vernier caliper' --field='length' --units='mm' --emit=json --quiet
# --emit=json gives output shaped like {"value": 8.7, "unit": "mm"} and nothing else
{"value": 34.4, "unit": "mm"}
